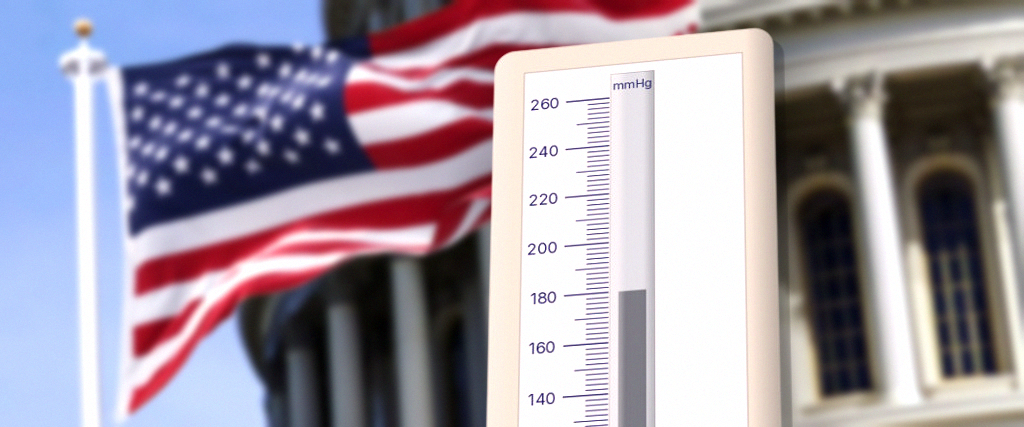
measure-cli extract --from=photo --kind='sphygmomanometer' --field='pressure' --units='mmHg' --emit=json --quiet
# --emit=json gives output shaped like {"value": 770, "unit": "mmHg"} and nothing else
{"value": 180, "unit": "mmHg"}
